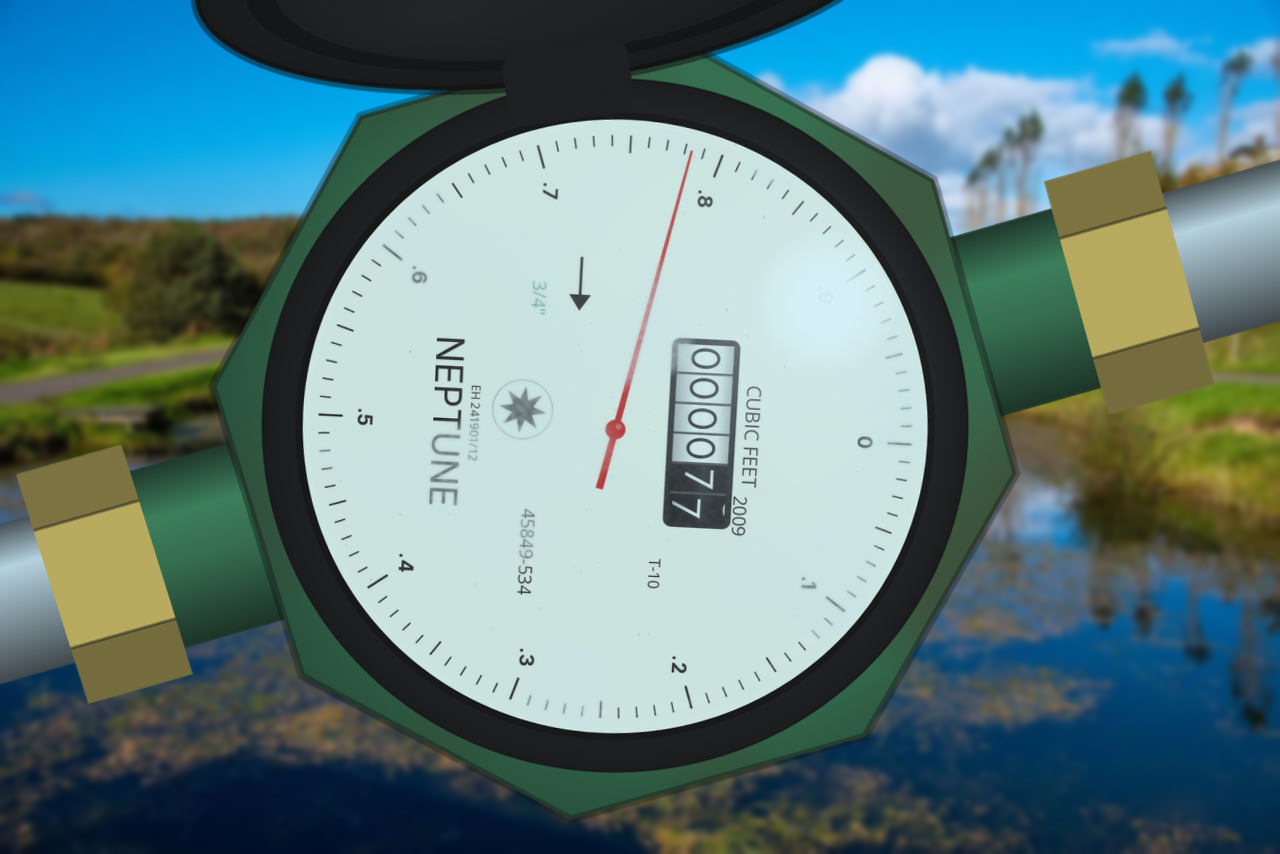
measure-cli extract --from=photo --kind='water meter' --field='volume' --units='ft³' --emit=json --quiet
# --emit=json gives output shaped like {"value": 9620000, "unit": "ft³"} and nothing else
{"value": 76.78, "unit": "ft³"}
